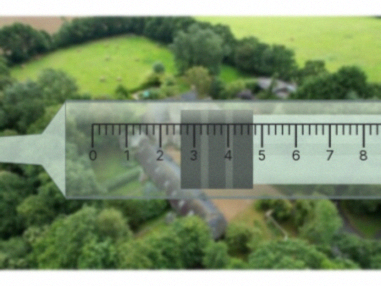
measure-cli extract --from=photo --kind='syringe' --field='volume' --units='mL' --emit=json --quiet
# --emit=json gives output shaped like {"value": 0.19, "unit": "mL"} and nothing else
{"value": 2.6, "unit": "mL"}
